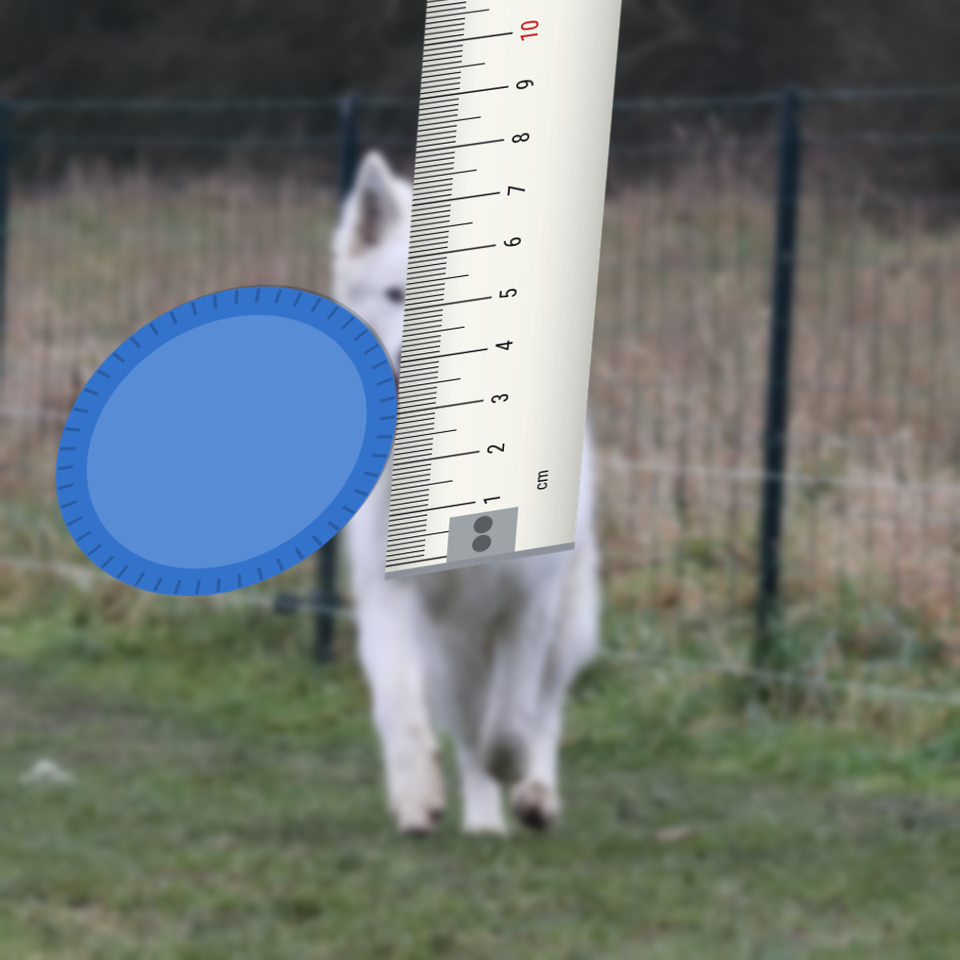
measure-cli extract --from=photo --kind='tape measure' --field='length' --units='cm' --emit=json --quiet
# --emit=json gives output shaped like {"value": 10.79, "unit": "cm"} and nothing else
{"value": 5.9, "unit": "cm"}
